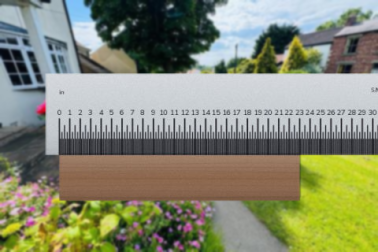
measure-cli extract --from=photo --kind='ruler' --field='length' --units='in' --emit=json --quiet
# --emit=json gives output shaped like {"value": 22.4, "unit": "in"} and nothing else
{"value": 23, "unit": "in"}
